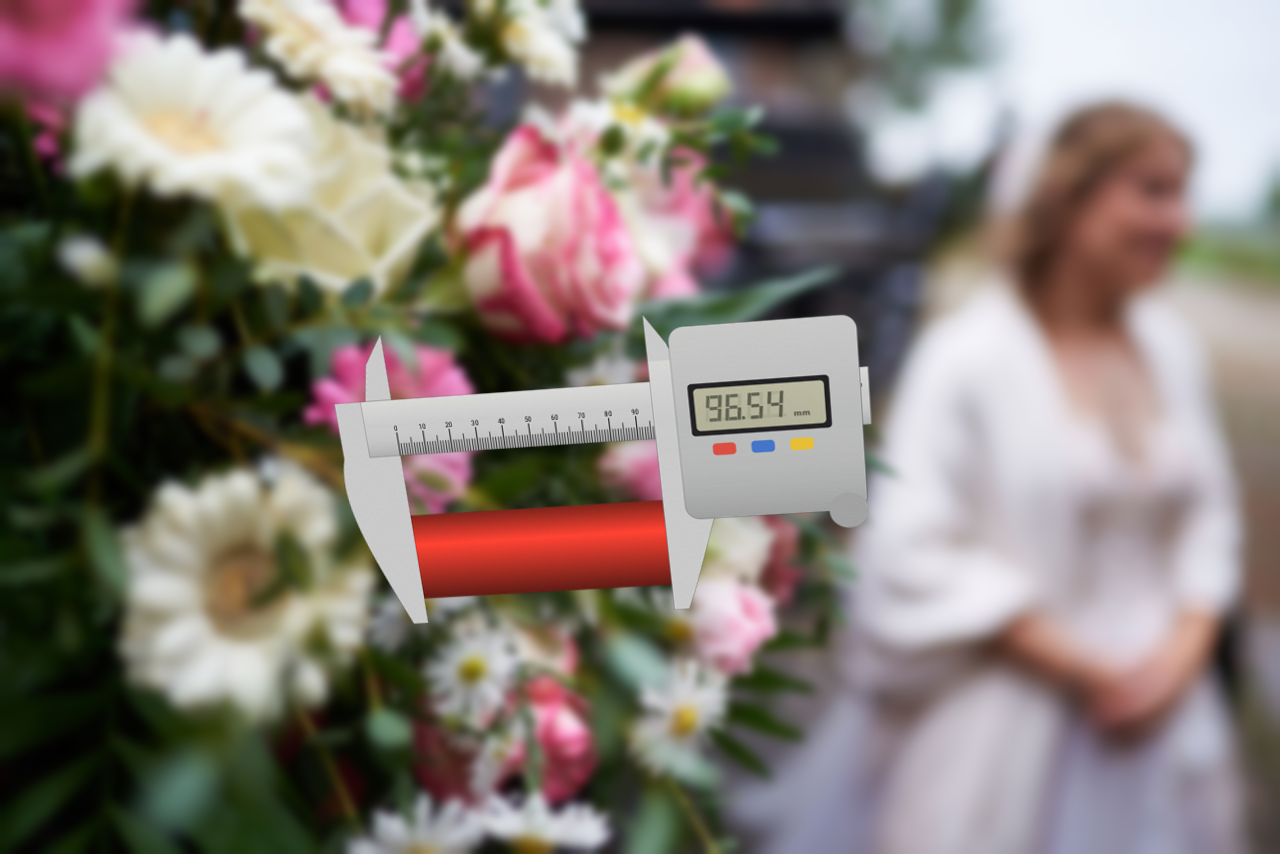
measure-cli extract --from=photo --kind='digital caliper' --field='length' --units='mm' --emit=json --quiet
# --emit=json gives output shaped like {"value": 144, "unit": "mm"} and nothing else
{"value": 96.54, "unit": "mm"}
